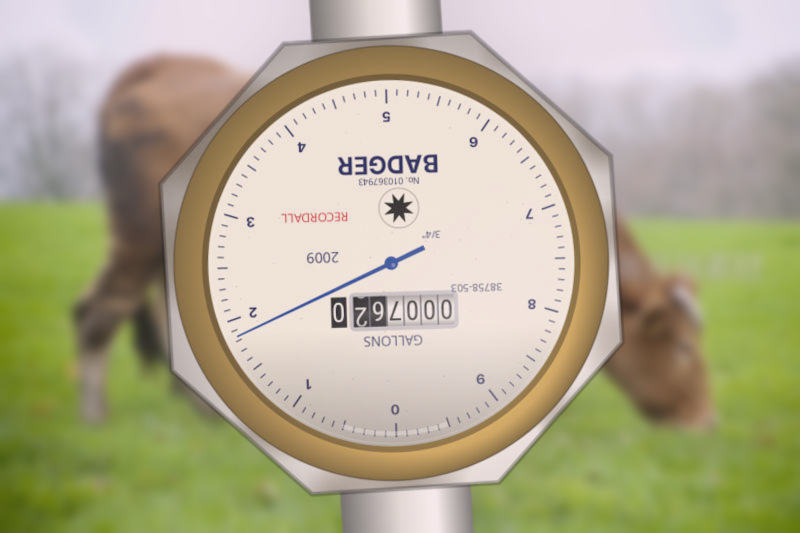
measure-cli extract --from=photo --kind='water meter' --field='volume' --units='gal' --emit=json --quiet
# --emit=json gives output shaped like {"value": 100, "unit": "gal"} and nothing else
{"value": 7621.8, "unit": "gal"}
